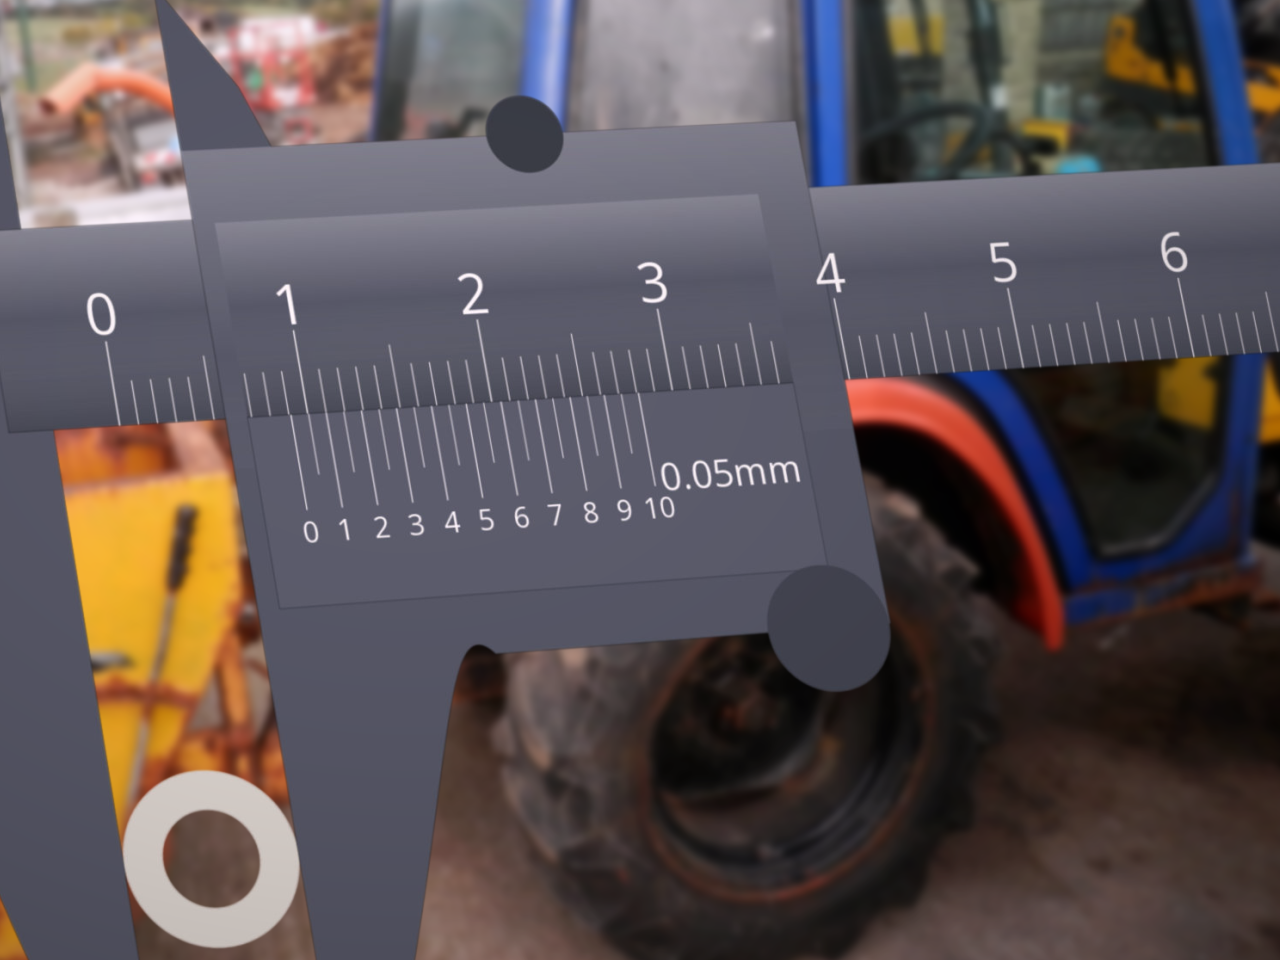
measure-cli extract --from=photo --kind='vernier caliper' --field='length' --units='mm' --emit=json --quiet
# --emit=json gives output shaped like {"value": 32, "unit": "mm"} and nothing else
{"value": 9.1, "unit": "mm"}
